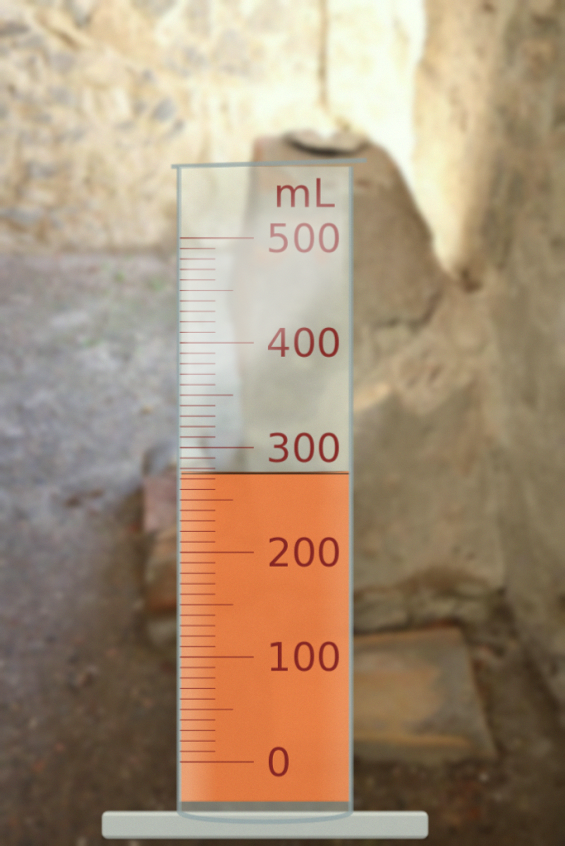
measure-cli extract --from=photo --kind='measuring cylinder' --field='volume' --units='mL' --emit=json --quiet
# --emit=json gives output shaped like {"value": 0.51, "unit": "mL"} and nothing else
{"value": 275, "unit": "mL"}
